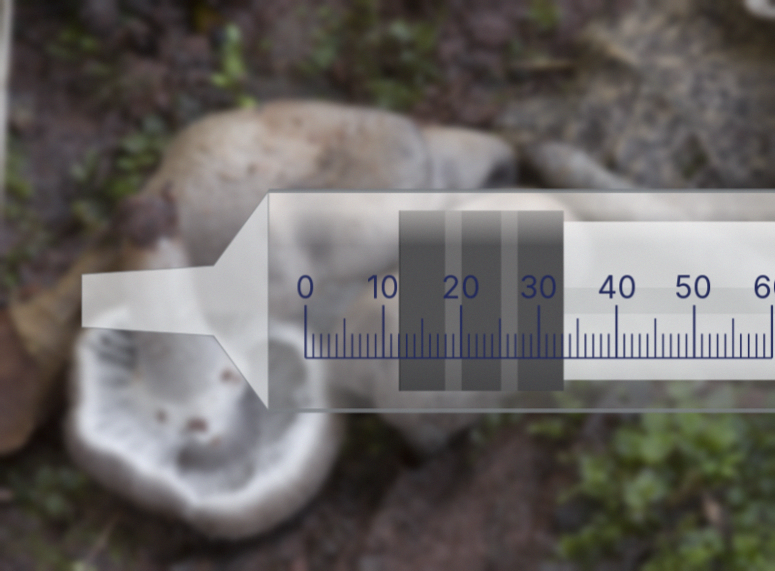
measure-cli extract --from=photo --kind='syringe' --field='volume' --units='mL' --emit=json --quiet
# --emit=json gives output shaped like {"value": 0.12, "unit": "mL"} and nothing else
{"value": 12, "unit": "mL"}
